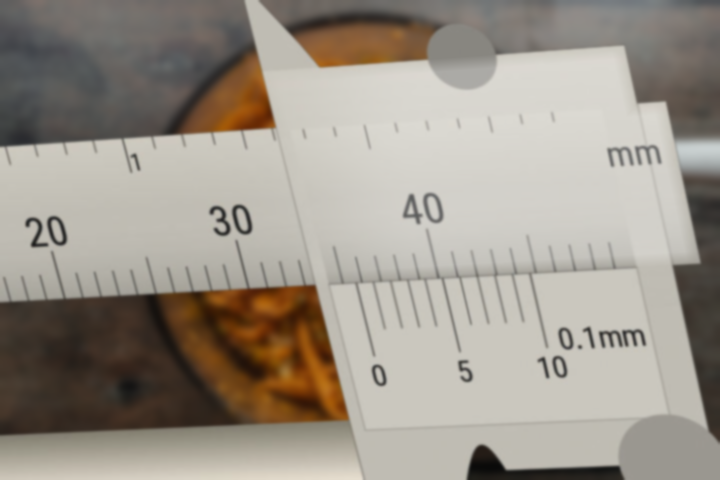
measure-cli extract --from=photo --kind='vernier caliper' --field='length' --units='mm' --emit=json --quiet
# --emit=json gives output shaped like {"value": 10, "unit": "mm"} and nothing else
{"value": 35.7, "unit": "mm"}
